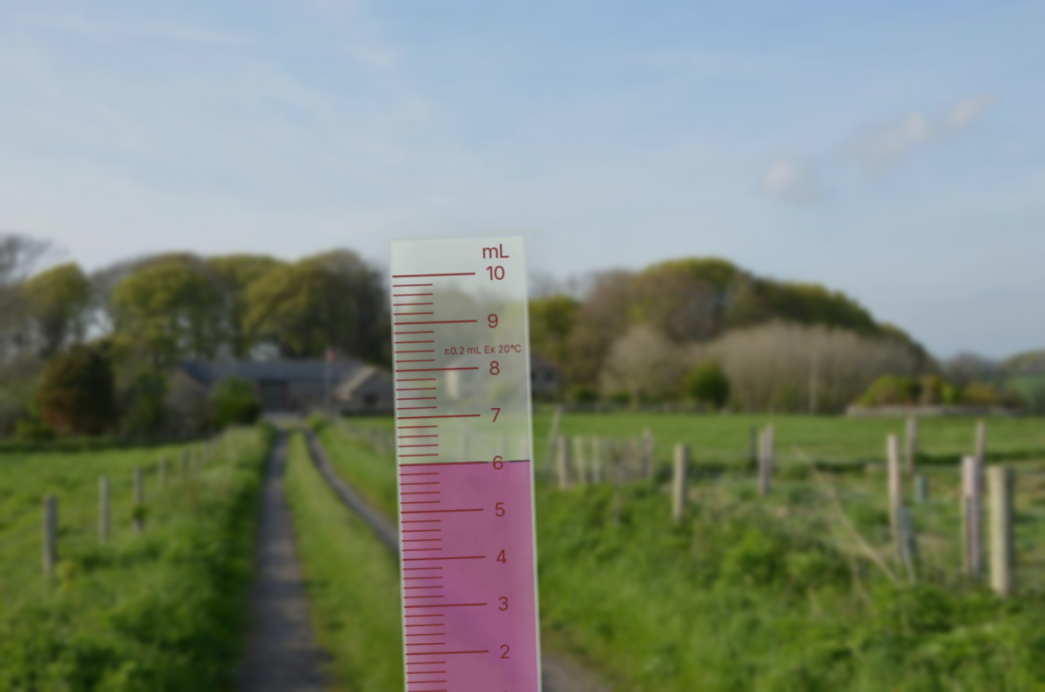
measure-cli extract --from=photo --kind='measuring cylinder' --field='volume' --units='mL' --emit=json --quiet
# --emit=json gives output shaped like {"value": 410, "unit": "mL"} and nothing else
{"value": 6, "unit": "mL"}
